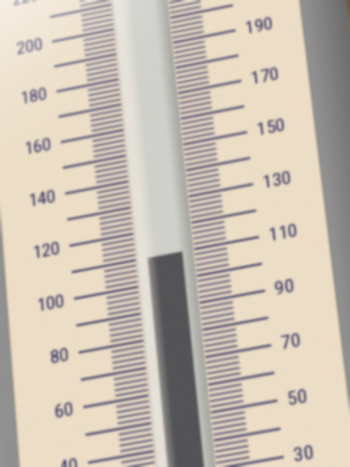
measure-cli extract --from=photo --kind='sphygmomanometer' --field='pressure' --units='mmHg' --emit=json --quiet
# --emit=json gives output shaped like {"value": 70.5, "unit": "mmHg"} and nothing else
{"value": 110, "unit": "mmHg"}
